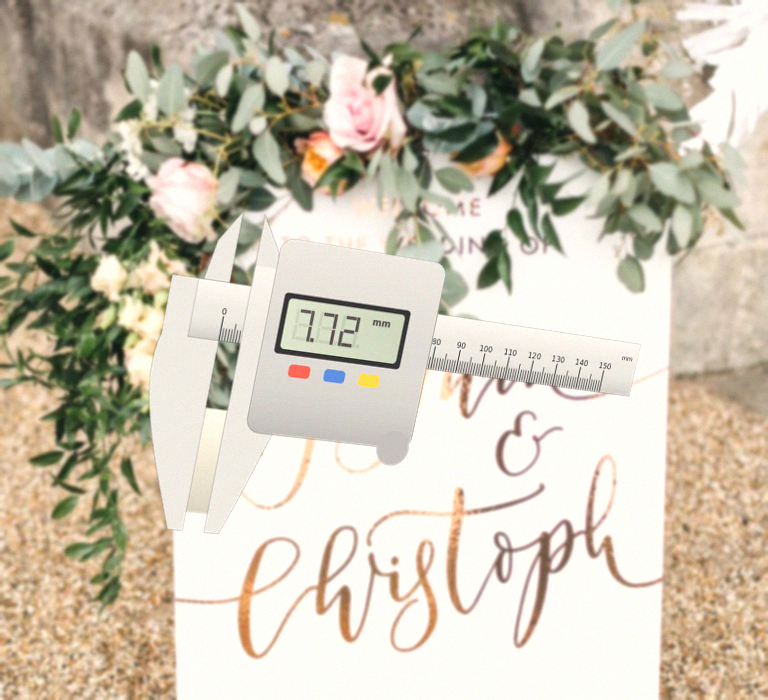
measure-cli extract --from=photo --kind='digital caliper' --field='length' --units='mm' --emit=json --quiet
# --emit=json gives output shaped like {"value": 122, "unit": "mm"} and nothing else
{"value": 7.72, "unit": "mm"}
